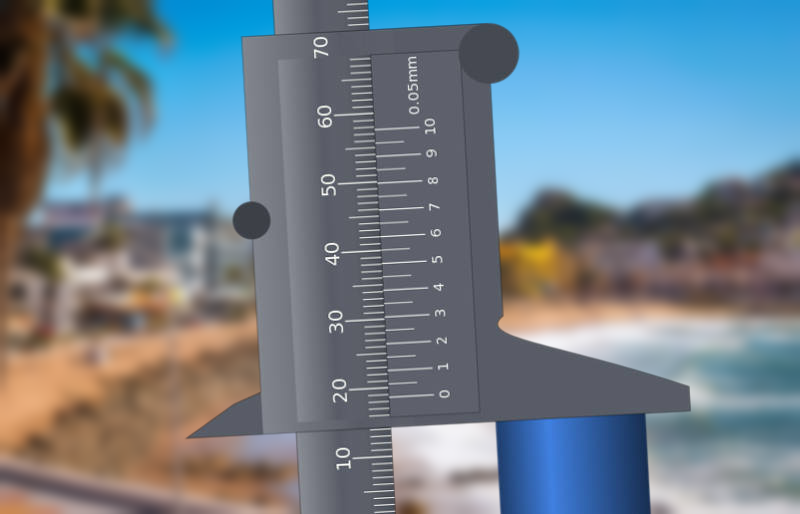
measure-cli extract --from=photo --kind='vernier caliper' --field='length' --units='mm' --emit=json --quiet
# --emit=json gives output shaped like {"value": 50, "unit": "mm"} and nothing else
{"value": 18.6, "unit": "mm"}
